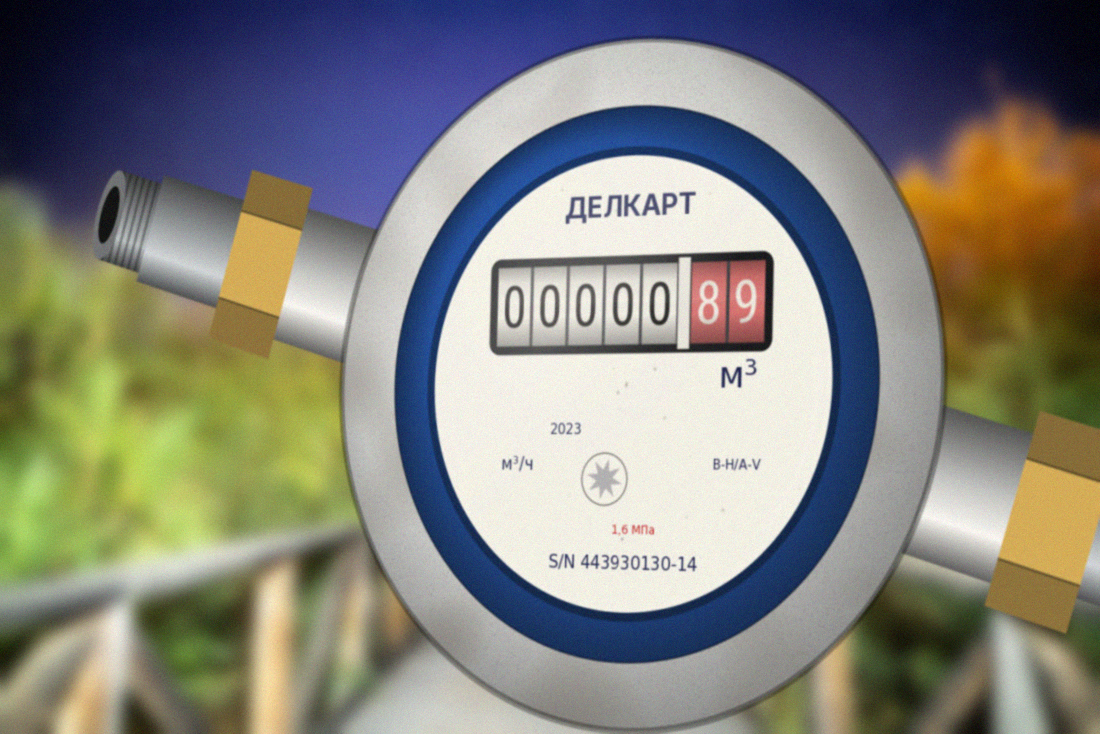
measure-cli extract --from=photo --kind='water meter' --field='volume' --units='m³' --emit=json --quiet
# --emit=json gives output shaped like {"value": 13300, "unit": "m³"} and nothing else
{"value": 0.89, "unit": "m³"}
